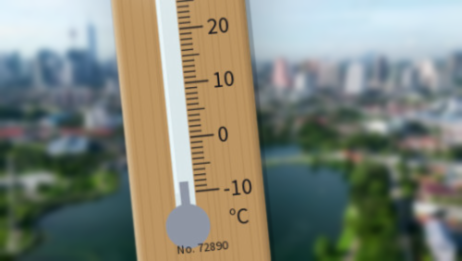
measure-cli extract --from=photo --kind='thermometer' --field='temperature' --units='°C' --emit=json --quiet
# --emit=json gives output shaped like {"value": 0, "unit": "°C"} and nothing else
{"value": -8, "unit": "°C"}
